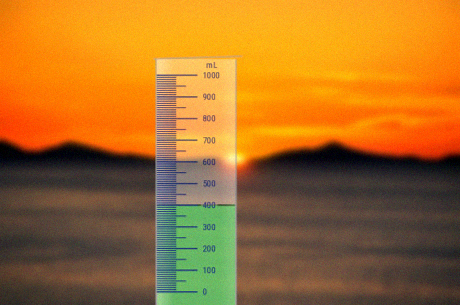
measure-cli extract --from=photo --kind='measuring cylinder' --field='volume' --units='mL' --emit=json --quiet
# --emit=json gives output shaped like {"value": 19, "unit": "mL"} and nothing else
{"value": 400, "unit": "mL"}
